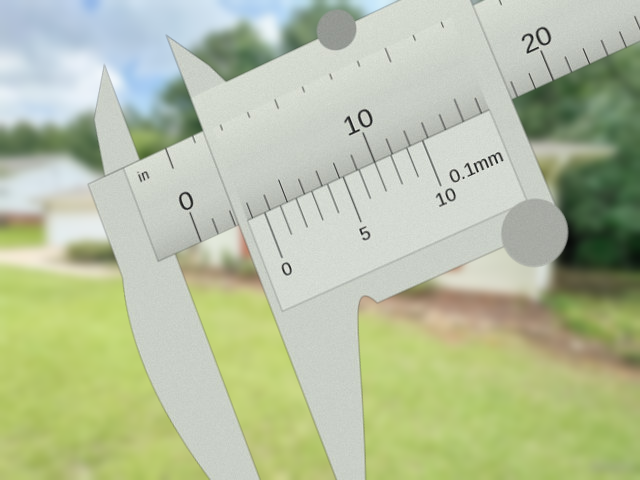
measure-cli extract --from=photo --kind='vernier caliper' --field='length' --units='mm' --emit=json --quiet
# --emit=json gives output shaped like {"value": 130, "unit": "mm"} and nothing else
{"value": 3.7, "unit": "mm"}
